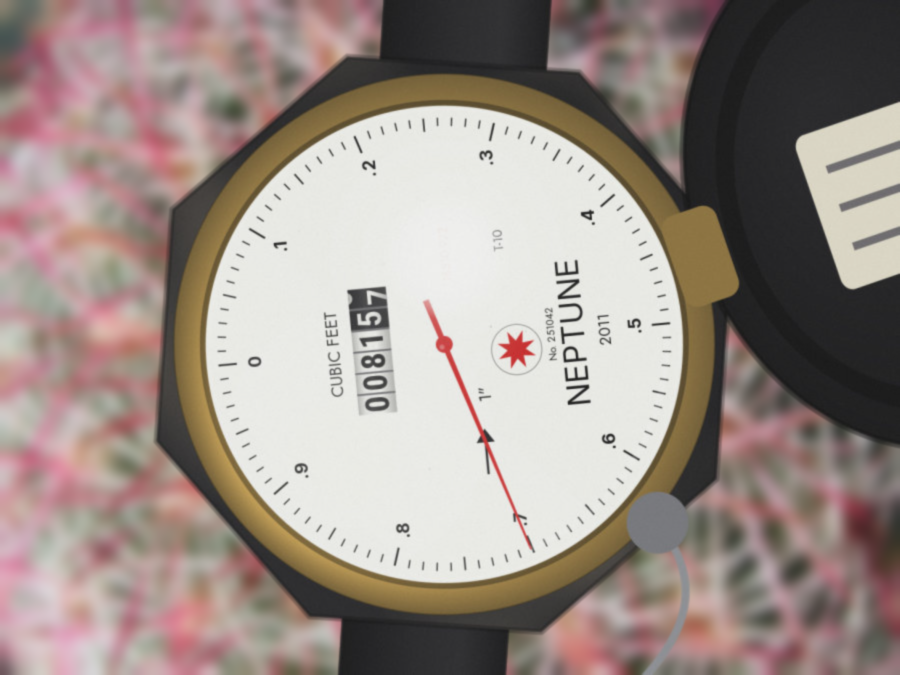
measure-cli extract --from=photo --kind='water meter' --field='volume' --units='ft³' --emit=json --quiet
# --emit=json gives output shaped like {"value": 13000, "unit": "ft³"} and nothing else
{"value": 8156.70, "unit": "ft³"}
